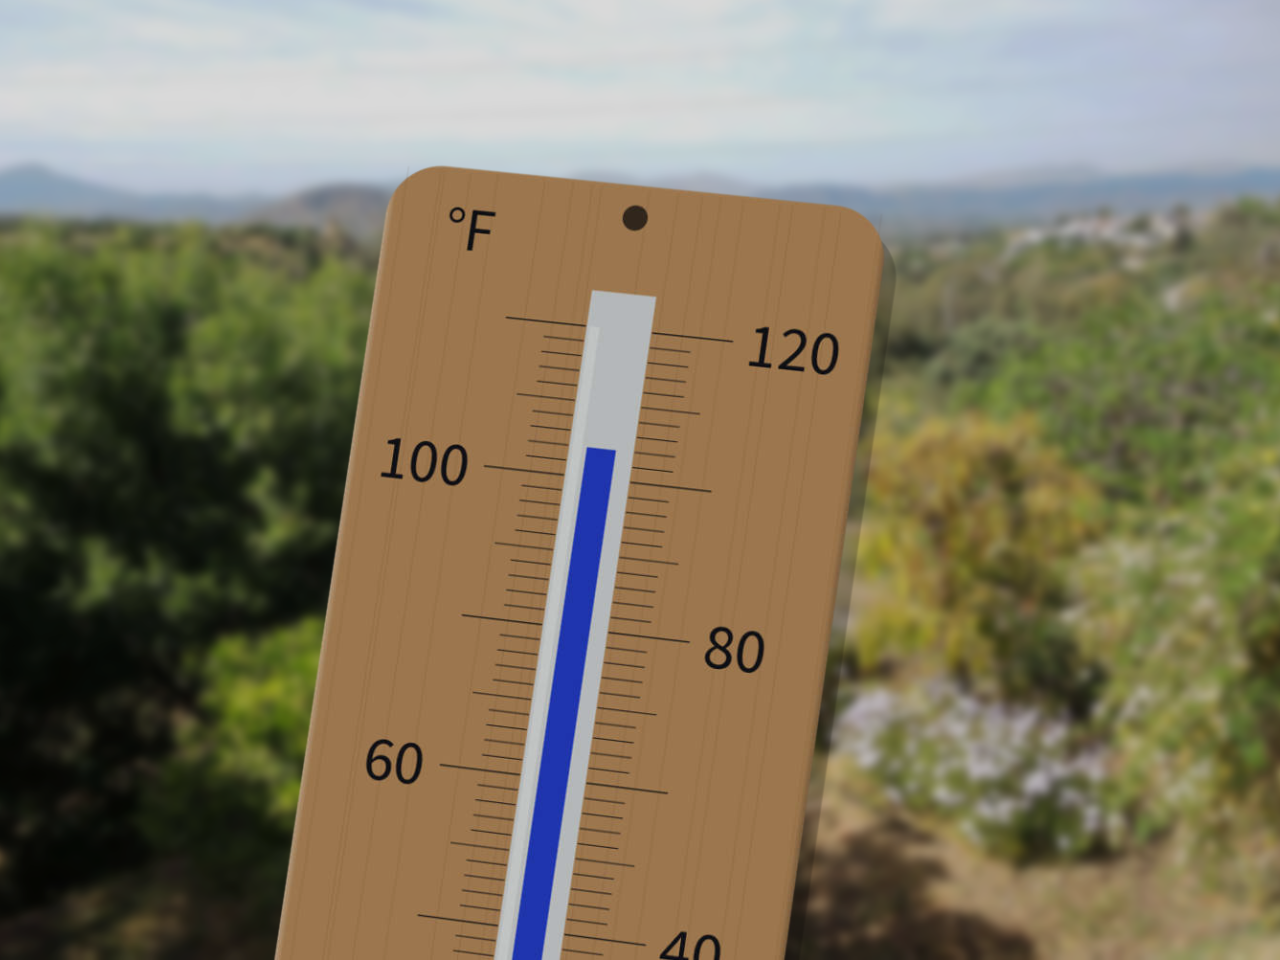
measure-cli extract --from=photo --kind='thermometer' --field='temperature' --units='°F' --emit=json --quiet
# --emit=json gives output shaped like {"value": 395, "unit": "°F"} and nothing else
{"value": 104, "unit": "°F"}
